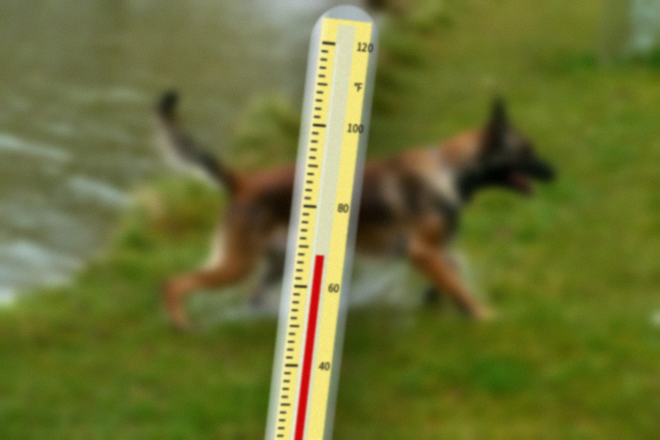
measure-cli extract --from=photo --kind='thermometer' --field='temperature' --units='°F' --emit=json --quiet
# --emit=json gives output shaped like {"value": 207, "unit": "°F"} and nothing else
{"value": 68, "unit": "°F"}
